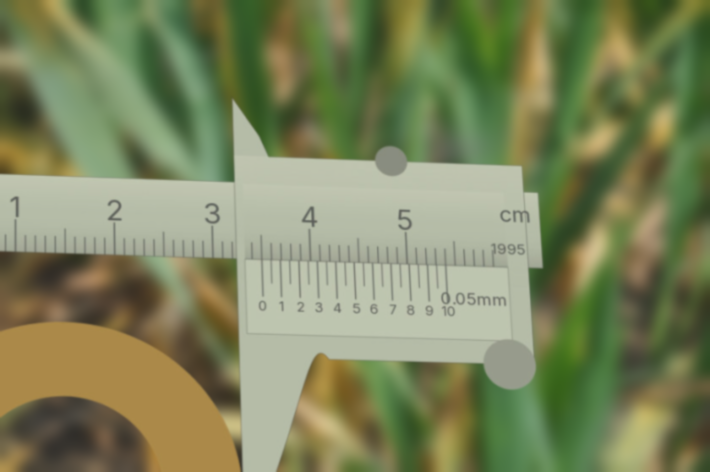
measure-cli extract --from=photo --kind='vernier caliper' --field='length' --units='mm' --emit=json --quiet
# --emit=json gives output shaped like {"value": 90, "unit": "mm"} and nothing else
{"value": 35.0, "unit": "mm"}
